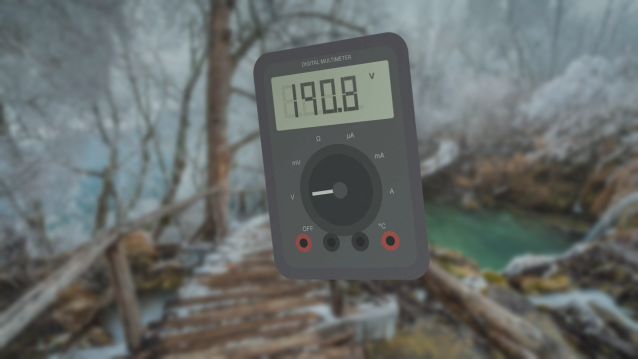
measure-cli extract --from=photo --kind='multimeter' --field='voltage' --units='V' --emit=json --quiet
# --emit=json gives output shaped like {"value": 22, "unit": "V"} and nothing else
{"value": 190.8, "unit": "V"}
